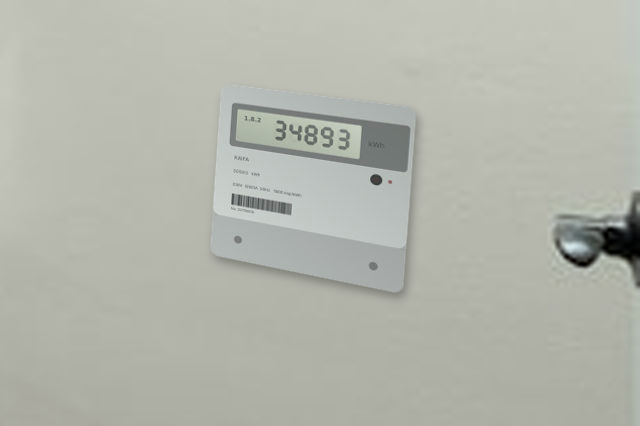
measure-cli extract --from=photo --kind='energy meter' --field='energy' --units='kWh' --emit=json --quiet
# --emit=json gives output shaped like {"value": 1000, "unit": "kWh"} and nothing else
{"value": 34893, "unit": "kWh"}
